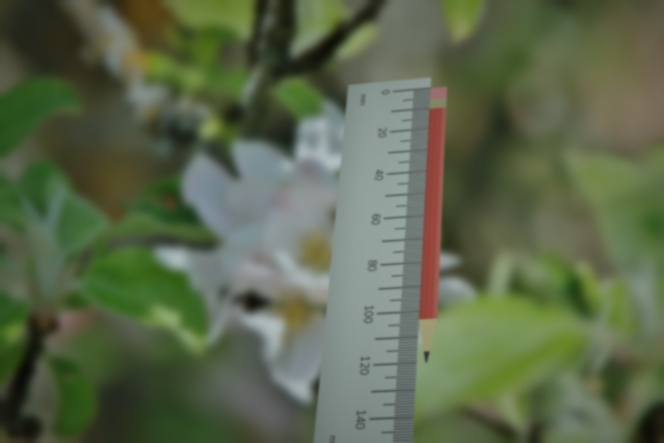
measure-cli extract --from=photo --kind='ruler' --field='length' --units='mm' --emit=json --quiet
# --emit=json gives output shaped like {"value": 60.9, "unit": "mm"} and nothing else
{"value": 120, "unit": "mm"}
